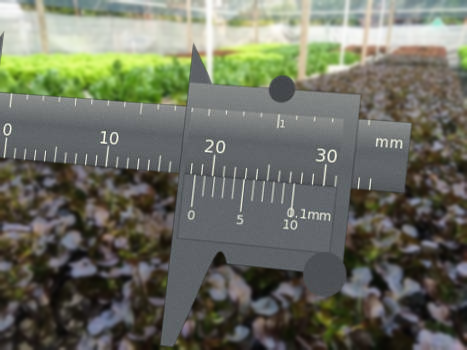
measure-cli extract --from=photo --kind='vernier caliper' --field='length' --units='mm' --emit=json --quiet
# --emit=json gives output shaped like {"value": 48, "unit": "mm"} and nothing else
{"value": 18.4, "unit": "mm"}
